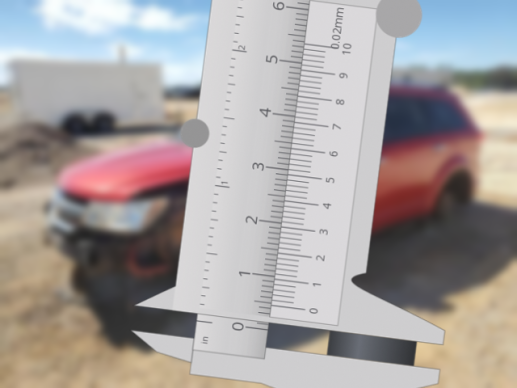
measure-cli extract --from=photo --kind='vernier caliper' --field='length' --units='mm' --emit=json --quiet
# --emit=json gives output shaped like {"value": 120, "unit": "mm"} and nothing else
{"value": 4.6, "unit": "mm"}
